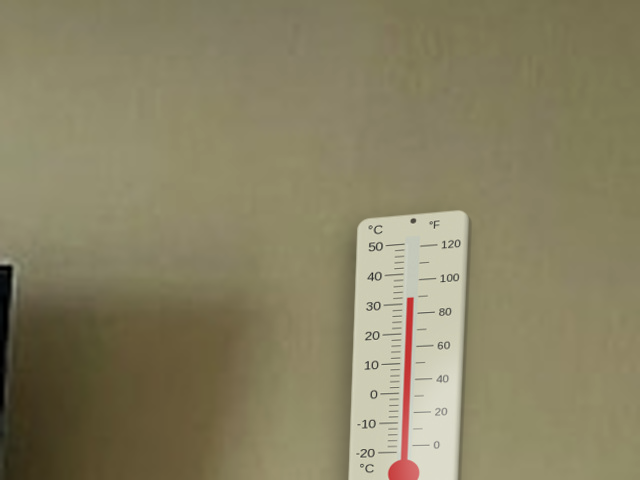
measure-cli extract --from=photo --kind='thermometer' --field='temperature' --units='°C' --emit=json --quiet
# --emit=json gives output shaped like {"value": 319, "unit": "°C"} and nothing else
{"value": 32, "unit": "°C"}
